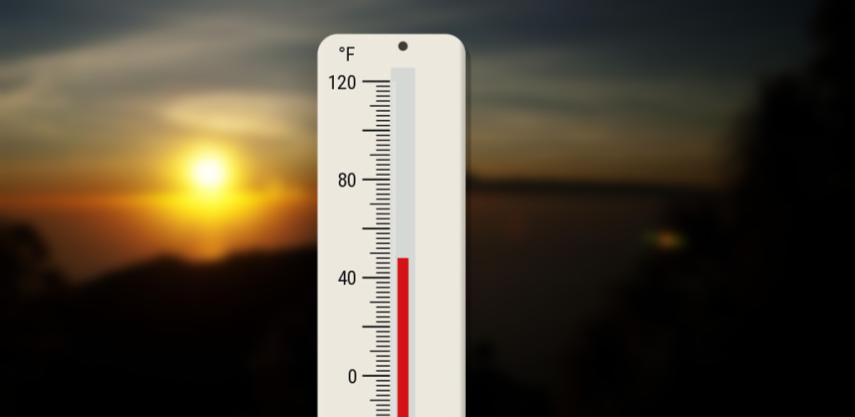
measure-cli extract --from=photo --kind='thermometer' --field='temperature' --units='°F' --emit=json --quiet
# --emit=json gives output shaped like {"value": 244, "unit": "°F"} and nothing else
{"value": 48, "unit": "°F"}
